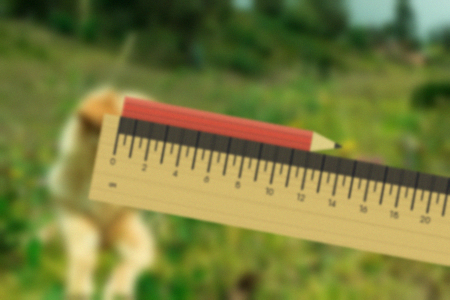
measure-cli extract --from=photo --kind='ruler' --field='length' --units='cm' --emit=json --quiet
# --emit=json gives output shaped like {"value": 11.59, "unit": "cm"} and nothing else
{"value": 14, "unit": "cm"}
